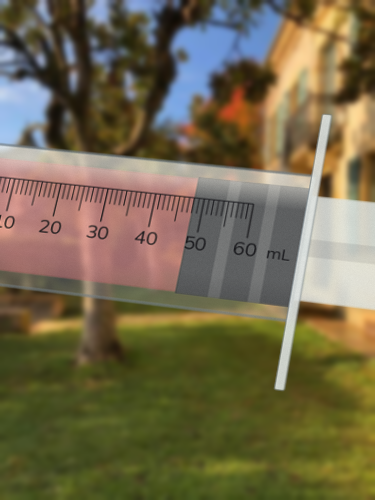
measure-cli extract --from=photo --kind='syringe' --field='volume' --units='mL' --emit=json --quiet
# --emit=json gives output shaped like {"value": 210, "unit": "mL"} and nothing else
{"value": 48, "unit": "mL"}
